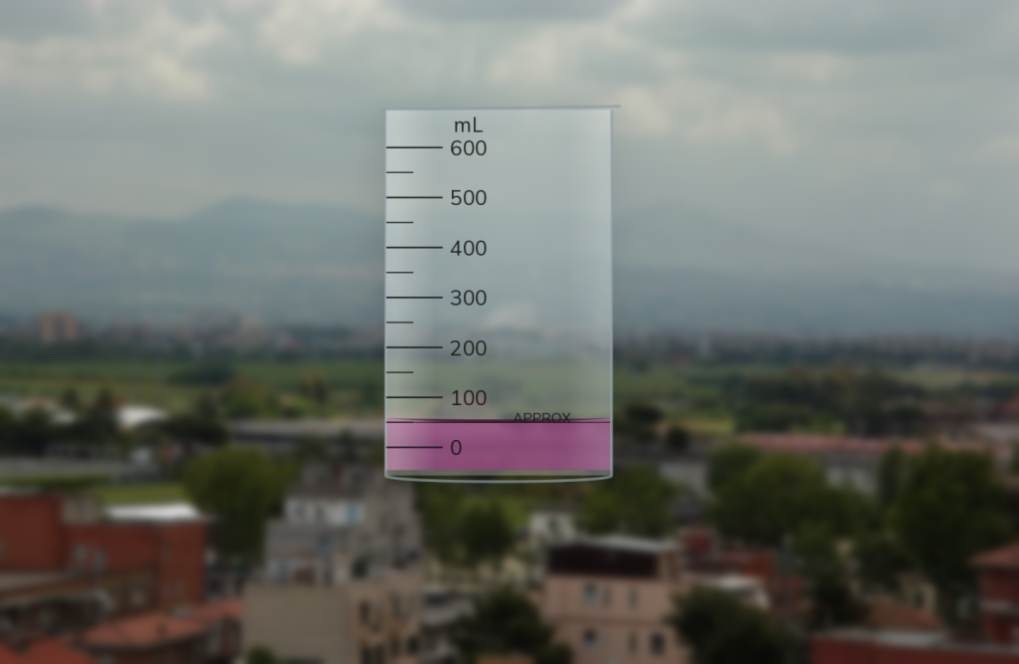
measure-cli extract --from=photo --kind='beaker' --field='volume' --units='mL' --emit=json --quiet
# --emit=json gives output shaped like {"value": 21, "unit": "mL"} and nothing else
{"value": 50, "unit": "mL"}
